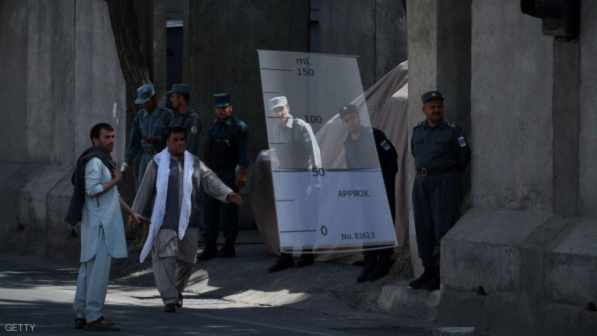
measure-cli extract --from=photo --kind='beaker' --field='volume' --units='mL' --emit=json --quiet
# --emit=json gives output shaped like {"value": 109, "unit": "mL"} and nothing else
{"value": 50, "unit": "mL"}
